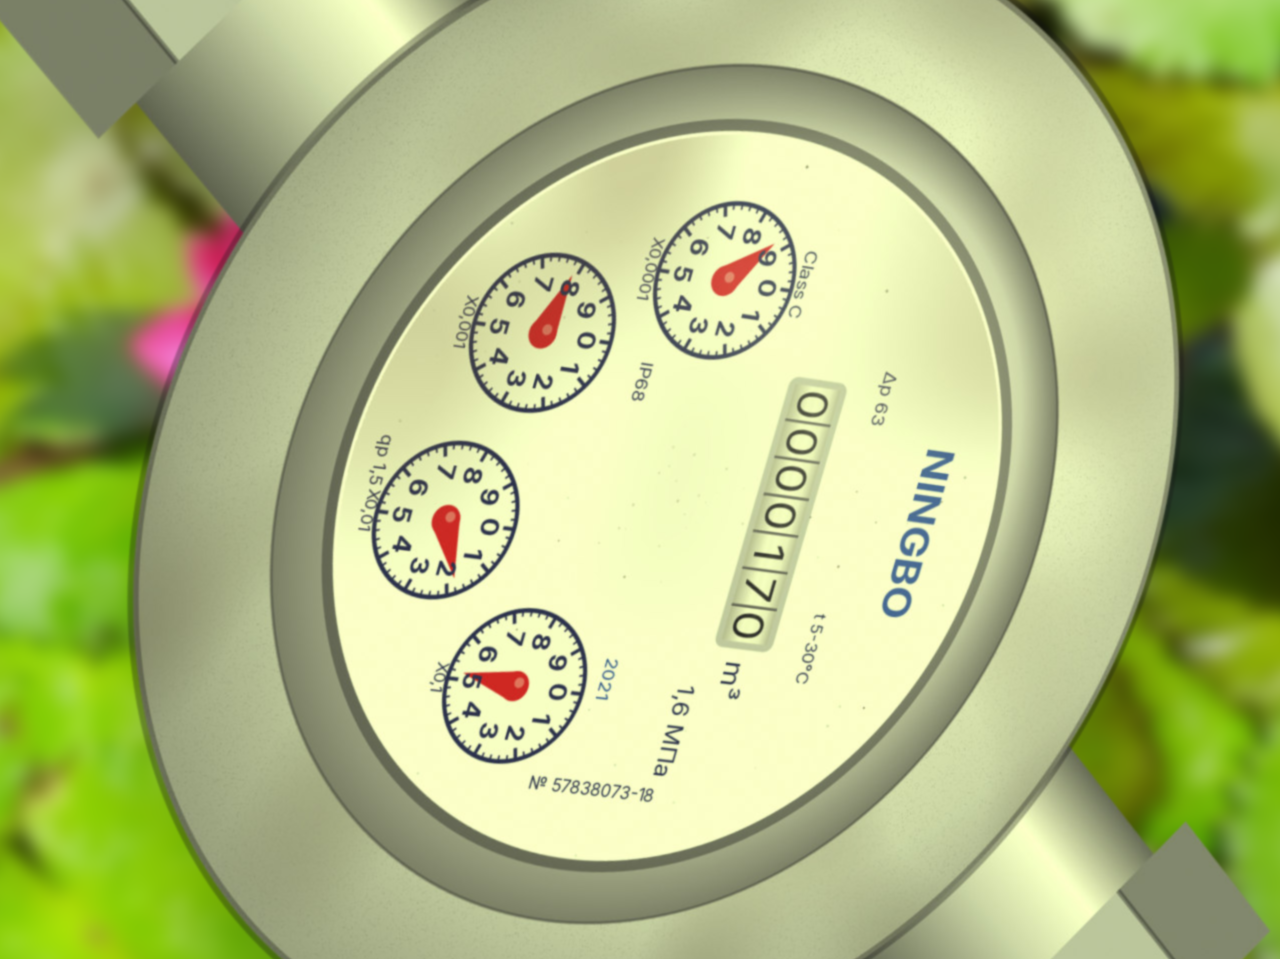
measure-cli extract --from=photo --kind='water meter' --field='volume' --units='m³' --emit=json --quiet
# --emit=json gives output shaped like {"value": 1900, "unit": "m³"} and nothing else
{"value": 170.5178, "unit": "m³"}
